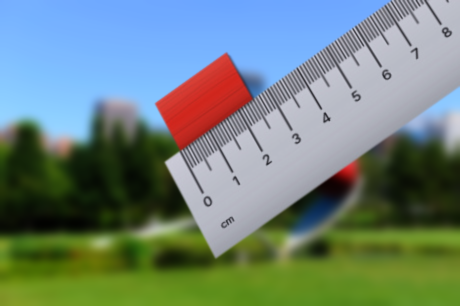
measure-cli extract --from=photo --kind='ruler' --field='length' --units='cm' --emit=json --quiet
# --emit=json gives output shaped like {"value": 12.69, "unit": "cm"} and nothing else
{"value": 2.5, "unit": "cm"}
